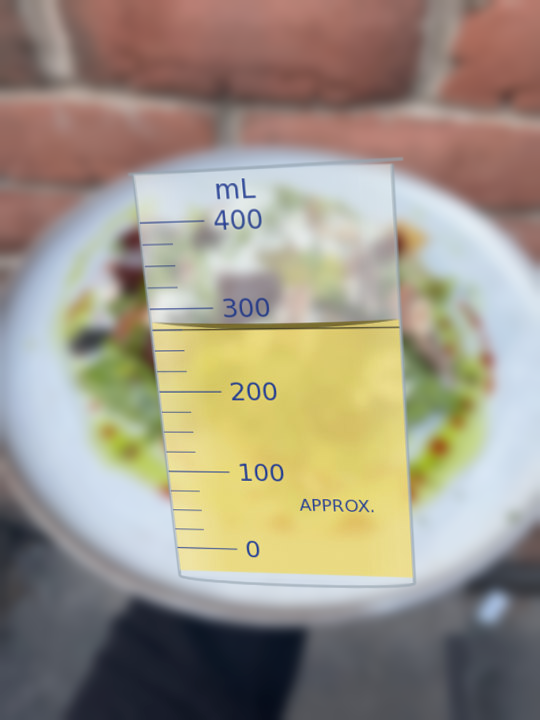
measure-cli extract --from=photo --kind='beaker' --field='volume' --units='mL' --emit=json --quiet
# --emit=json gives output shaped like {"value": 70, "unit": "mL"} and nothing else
{"value": 275, "unit": "mL"}
